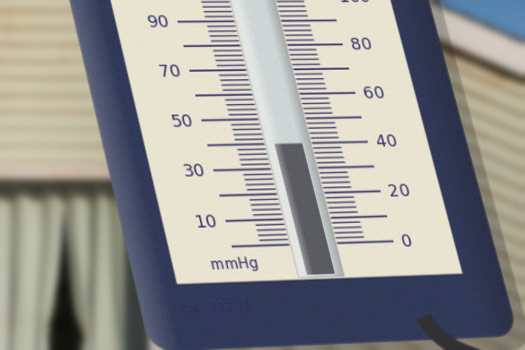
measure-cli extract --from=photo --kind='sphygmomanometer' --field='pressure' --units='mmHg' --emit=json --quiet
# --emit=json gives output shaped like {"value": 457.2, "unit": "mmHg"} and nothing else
{"value": 40, "unit": "mmHg"}
